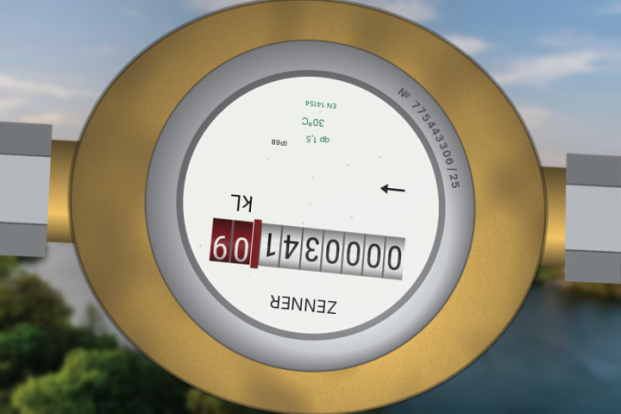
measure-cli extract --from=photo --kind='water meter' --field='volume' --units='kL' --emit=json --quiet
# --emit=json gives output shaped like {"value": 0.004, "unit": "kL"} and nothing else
{"value": 341.09, "unit": "kL"}
